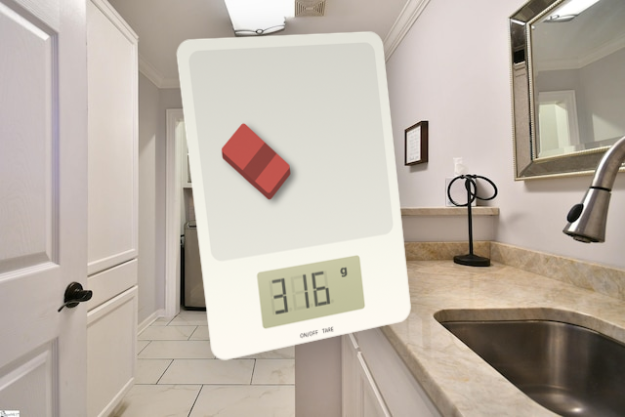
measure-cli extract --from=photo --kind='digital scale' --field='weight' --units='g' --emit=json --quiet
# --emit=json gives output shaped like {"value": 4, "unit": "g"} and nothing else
{"value": 316, "unit": "g"}
